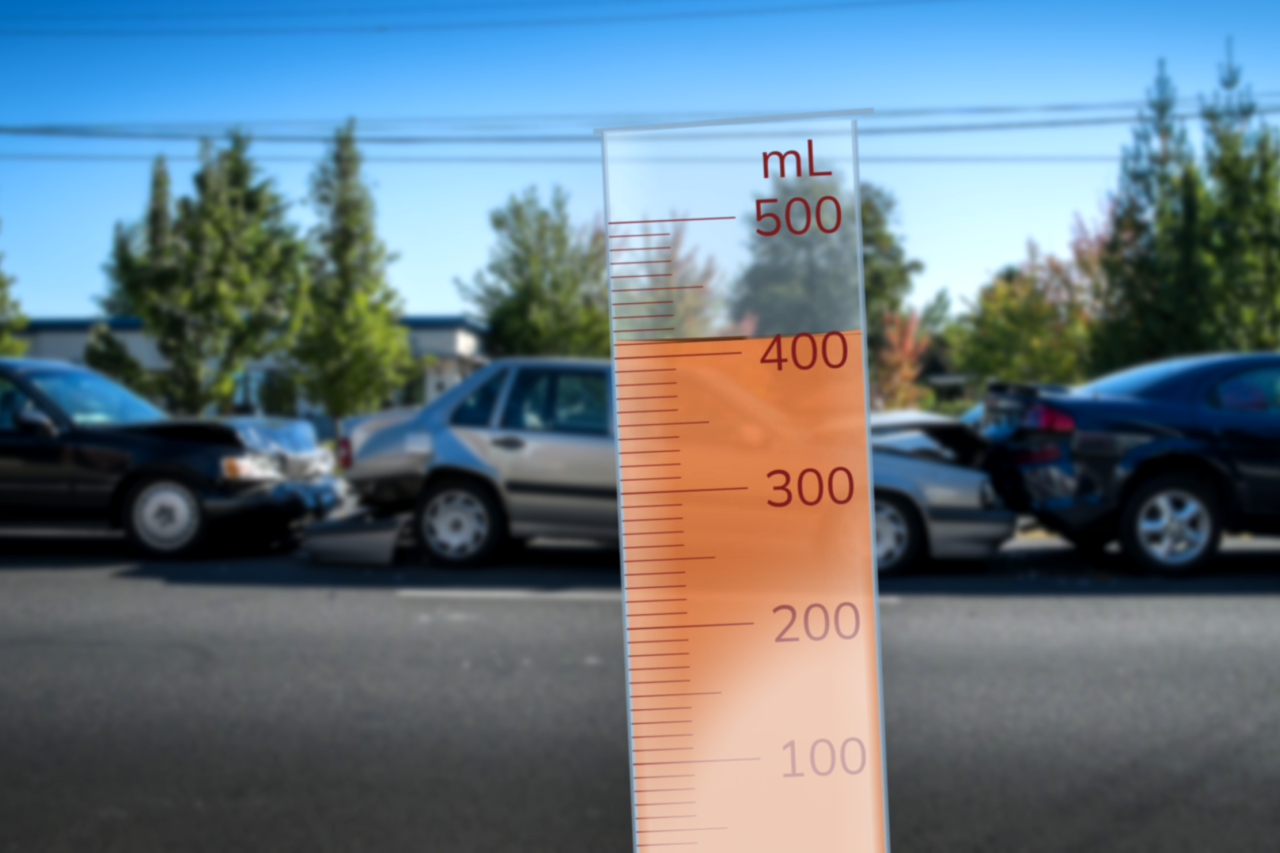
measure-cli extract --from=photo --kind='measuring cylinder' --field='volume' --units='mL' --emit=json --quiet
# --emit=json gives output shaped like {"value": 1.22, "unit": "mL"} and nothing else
{"value": 410, "unit": "mL"}
